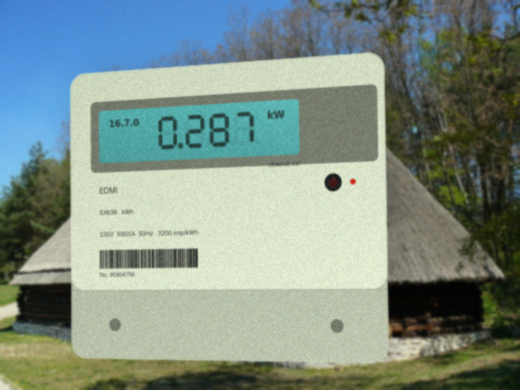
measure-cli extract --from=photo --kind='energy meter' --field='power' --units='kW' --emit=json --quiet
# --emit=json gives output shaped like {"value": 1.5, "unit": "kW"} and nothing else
{"value": 0.287, "unit": "kW"}
